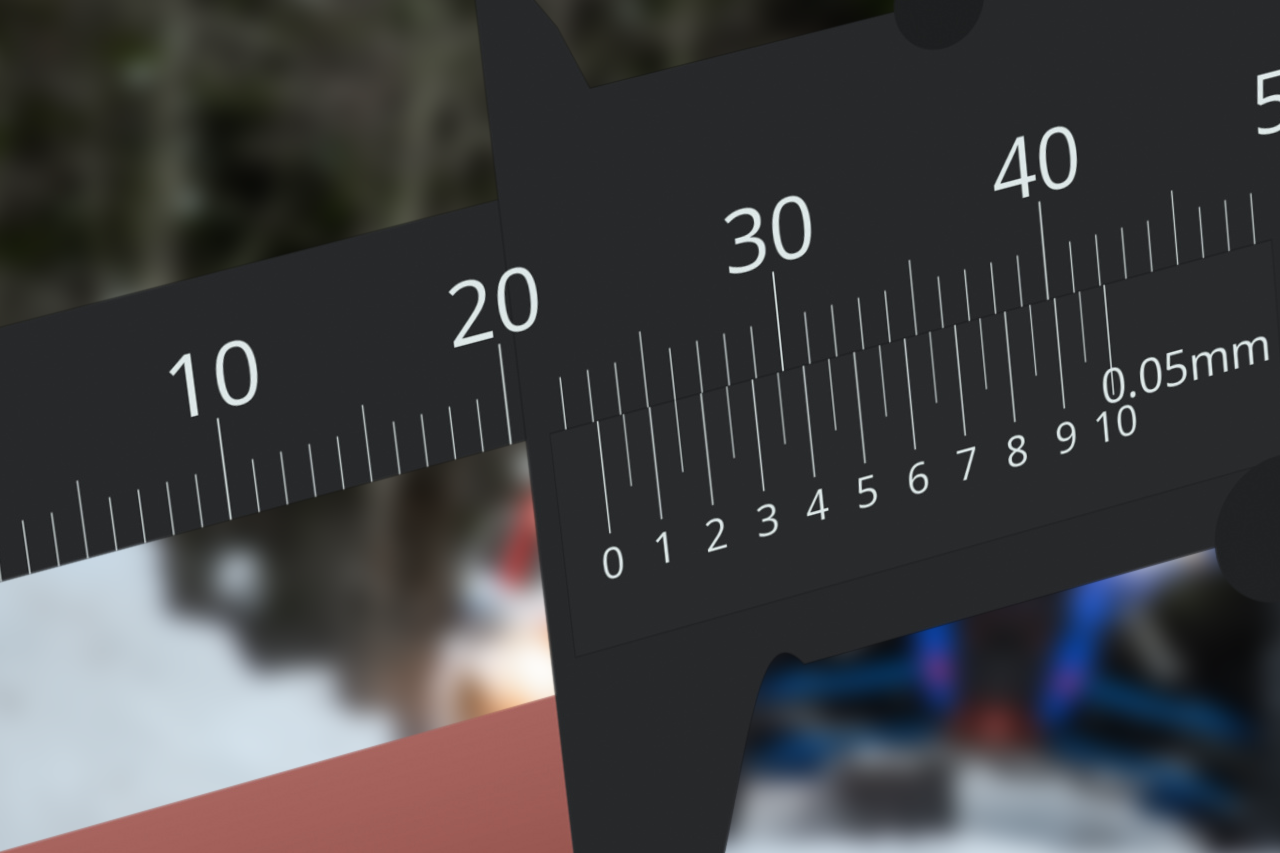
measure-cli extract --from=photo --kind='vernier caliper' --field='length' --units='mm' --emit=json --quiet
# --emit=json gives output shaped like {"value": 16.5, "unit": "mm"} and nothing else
{"value": 23.15, "unit": "mm"}
